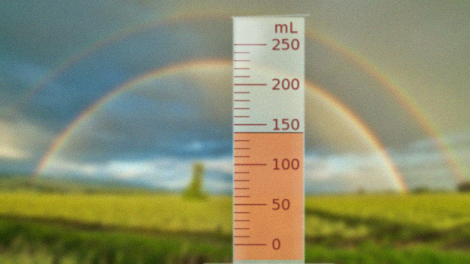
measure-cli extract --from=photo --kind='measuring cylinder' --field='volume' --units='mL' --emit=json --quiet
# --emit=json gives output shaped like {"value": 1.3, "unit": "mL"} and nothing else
{"value": 140, "unit": "mL"}
